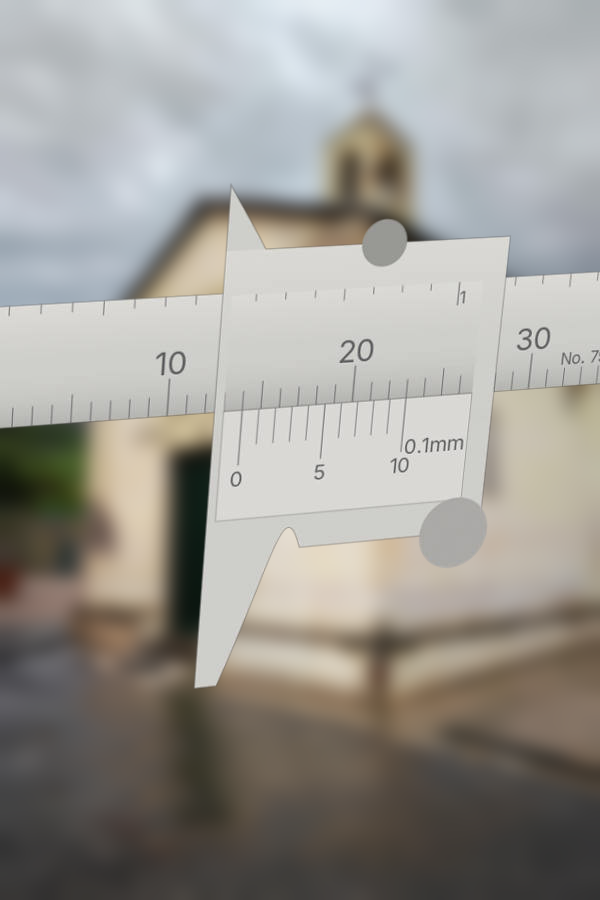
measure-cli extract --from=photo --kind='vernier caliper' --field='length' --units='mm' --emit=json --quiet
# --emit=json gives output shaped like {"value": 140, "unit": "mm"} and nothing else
{"value": 14.0, "unit": "mm"}
